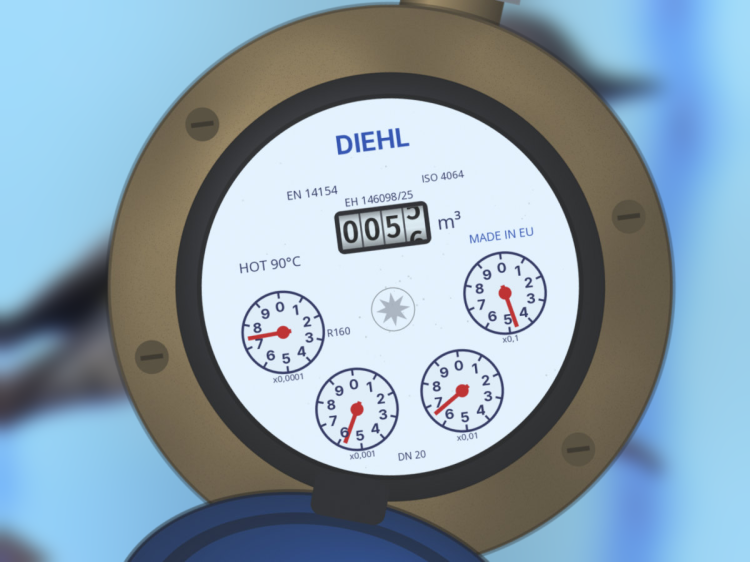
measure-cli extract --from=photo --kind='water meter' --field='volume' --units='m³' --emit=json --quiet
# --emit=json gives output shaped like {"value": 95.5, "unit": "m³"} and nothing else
{"value": 55.4657, "unit": "m³"}
